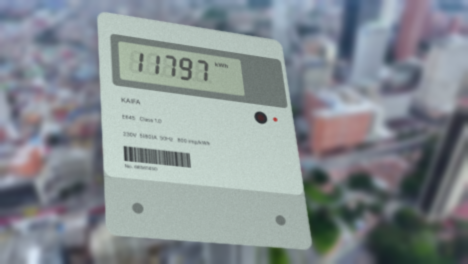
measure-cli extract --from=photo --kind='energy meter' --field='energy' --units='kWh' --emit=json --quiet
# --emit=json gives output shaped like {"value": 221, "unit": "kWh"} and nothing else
{"value": 11797, "unit": "kWh"}
